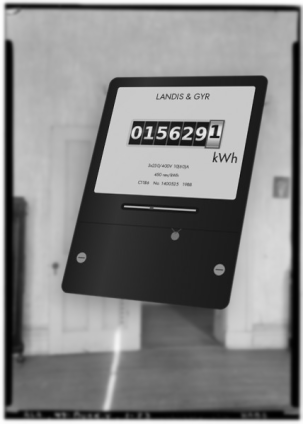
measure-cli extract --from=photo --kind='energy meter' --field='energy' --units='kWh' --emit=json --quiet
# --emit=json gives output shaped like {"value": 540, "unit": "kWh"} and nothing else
{"value": 15629.1, "unit": "kWh"}
